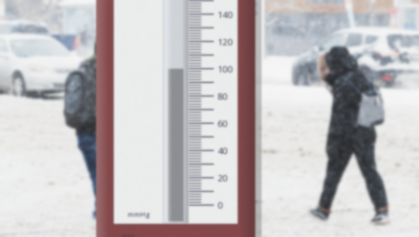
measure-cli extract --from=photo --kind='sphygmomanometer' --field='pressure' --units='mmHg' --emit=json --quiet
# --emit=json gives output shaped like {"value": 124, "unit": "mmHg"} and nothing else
{"value": 100, "unit": "mmHg"}
